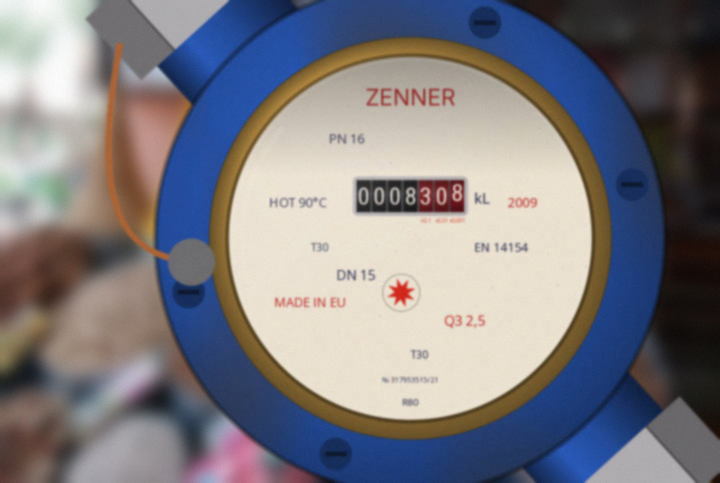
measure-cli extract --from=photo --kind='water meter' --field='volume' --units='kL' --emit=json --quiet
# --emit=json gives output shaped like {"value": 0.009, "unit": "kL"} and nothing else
{"value": 8.308, "unit": "kL"}
